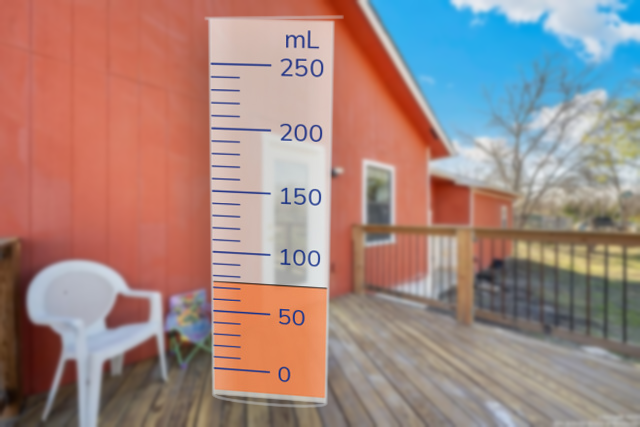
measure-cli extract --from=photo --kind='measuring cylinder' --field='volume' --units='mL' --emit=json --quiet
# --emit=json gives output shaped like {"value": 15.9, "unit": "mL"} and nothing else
{"value": 75, "unit": "mL"}
